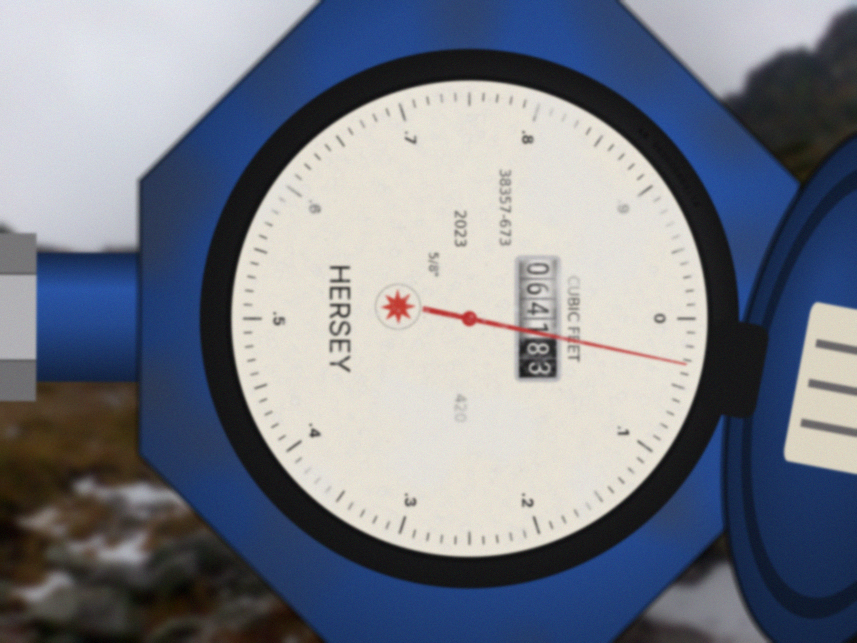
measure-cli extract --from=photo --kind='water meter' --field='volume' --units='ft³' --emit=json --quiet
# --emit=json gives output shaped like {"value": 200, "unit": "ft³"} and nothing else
{"value": 64183.03, "unit": "ft³"}
